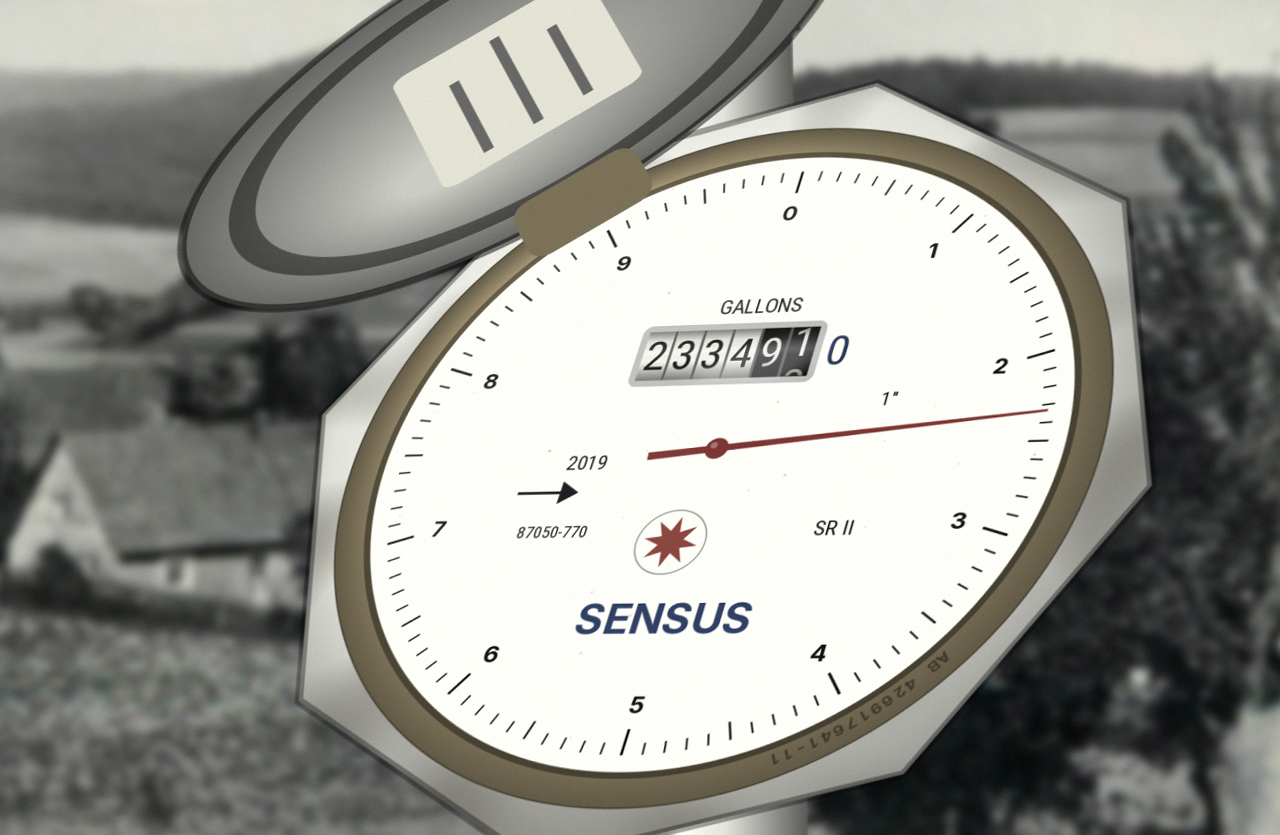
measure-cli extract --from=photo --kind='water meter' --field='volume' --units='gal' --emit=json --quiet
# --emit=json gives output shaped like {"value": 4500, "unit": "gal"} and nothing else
{"value": 2334912.3, "unit": "gal"}
